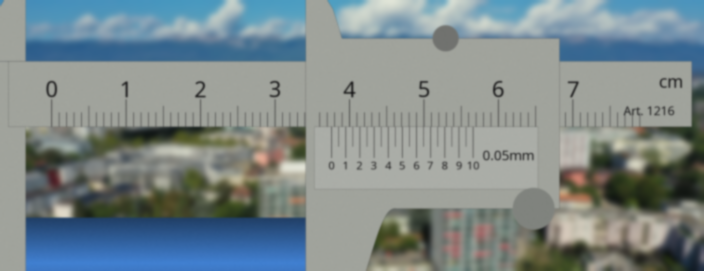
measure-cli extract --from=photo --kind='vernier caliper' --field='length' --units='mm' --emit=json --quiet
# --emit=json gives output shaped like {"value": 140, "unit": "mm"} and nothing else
{"value": 37.6, "unit": "mm"}
